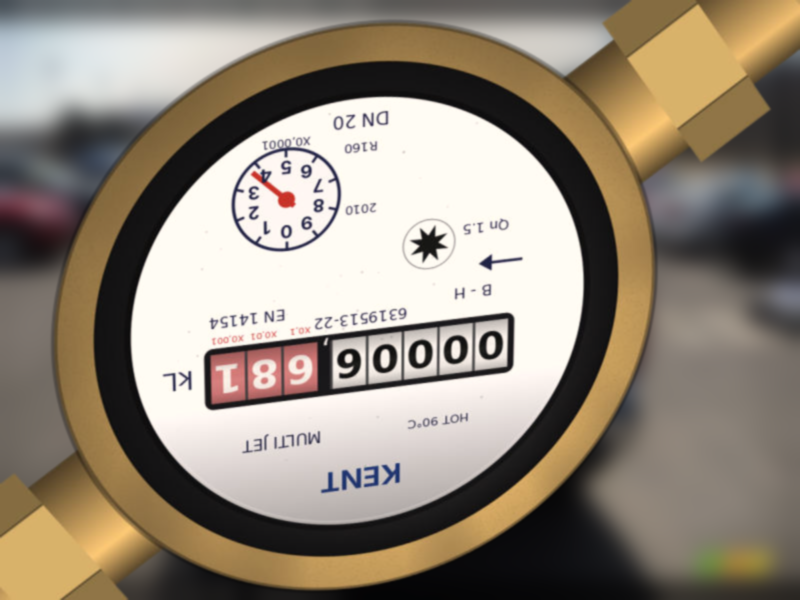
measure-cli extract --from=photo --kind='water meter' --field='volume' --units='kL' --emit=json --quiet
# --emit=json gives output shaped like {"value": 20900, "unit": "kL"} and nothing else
{"value": 6.6813, "unit": "kL"}
